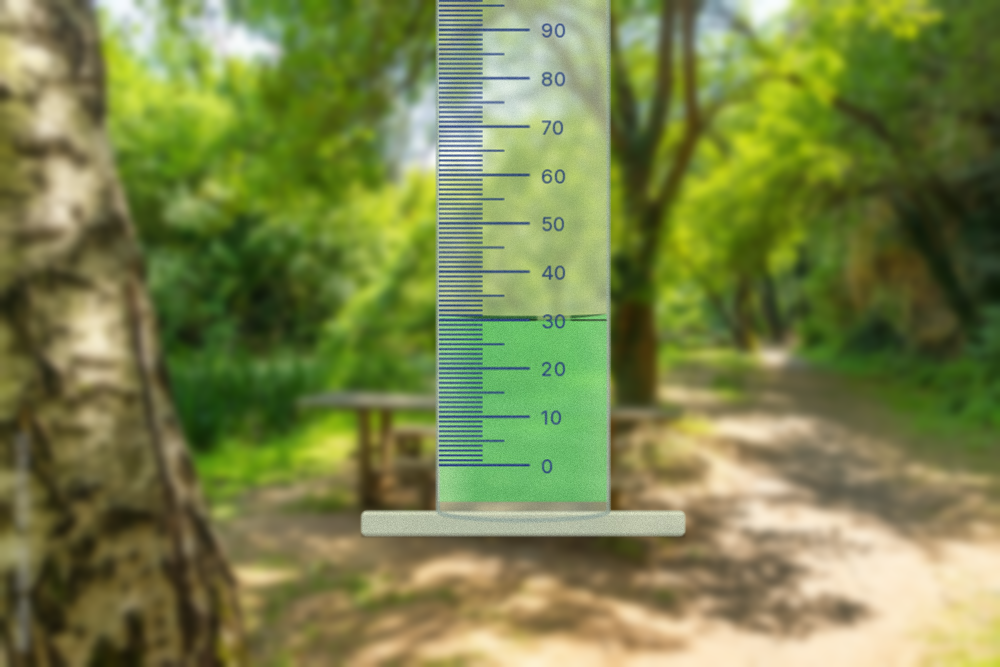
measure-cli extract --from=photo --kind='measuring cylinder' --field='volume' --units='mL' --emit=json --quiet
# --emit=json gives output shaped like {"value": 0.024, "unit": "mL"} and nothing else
{"value": 30, "unit": "mL"}
